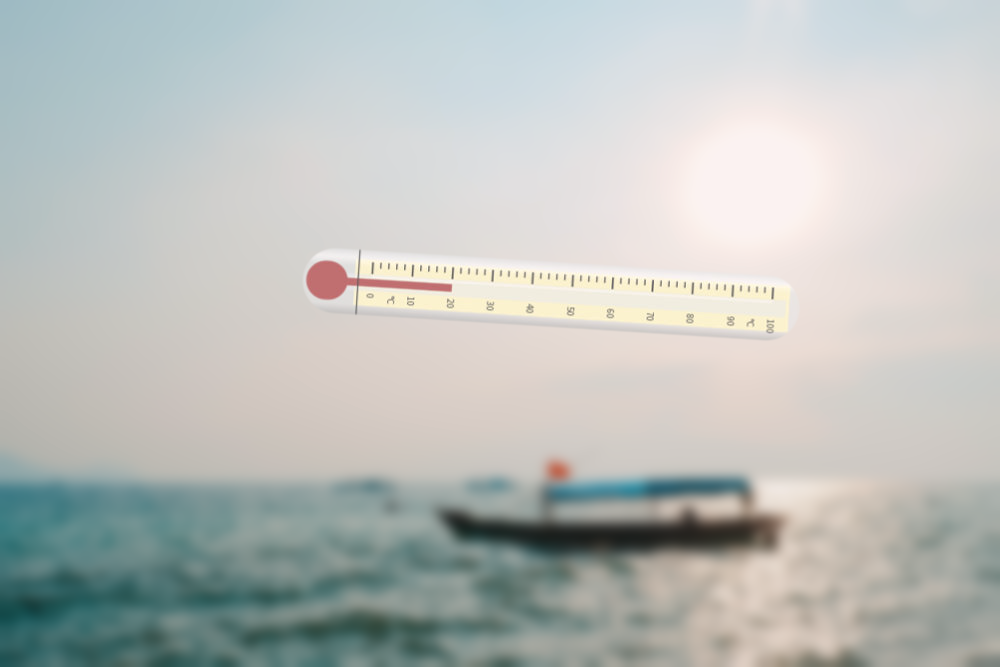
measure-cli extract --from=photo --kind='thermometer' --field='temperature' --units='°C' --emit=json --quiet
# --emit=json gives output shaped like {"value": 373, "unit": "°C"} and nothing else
{"value": 20, "unit": "°C"}
